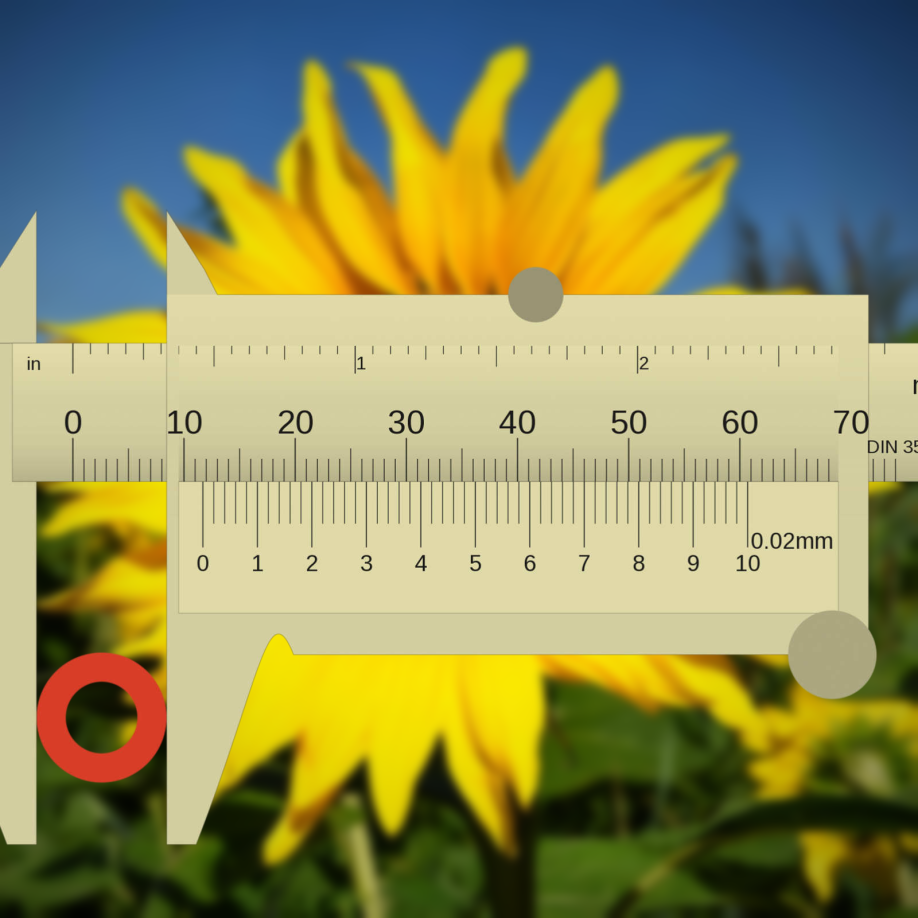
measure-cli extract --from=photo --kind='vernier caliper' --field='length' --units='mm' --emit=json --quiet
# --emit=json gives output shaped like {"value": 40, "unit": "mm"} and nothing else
{"value": 11.7, "unit": "mm"}
